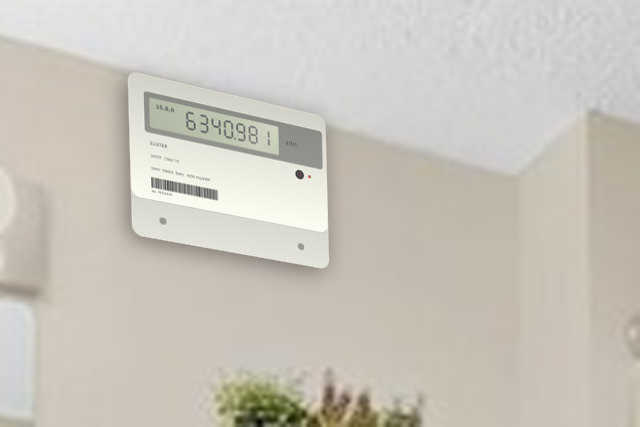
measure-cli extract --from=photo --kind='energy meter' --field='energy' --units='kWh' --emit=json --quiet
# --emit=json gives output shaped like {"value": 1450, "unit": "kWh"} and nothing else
{"value": 6340.981, "unit": "kWh"}
